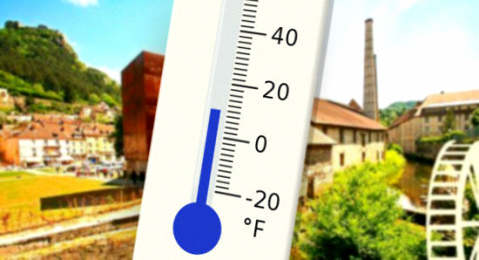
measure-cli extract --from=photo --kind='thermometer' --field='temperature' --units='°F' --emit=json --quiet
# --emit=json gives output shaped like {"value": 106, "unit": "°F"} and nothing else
{"value": 10, "unit": "°F"}
